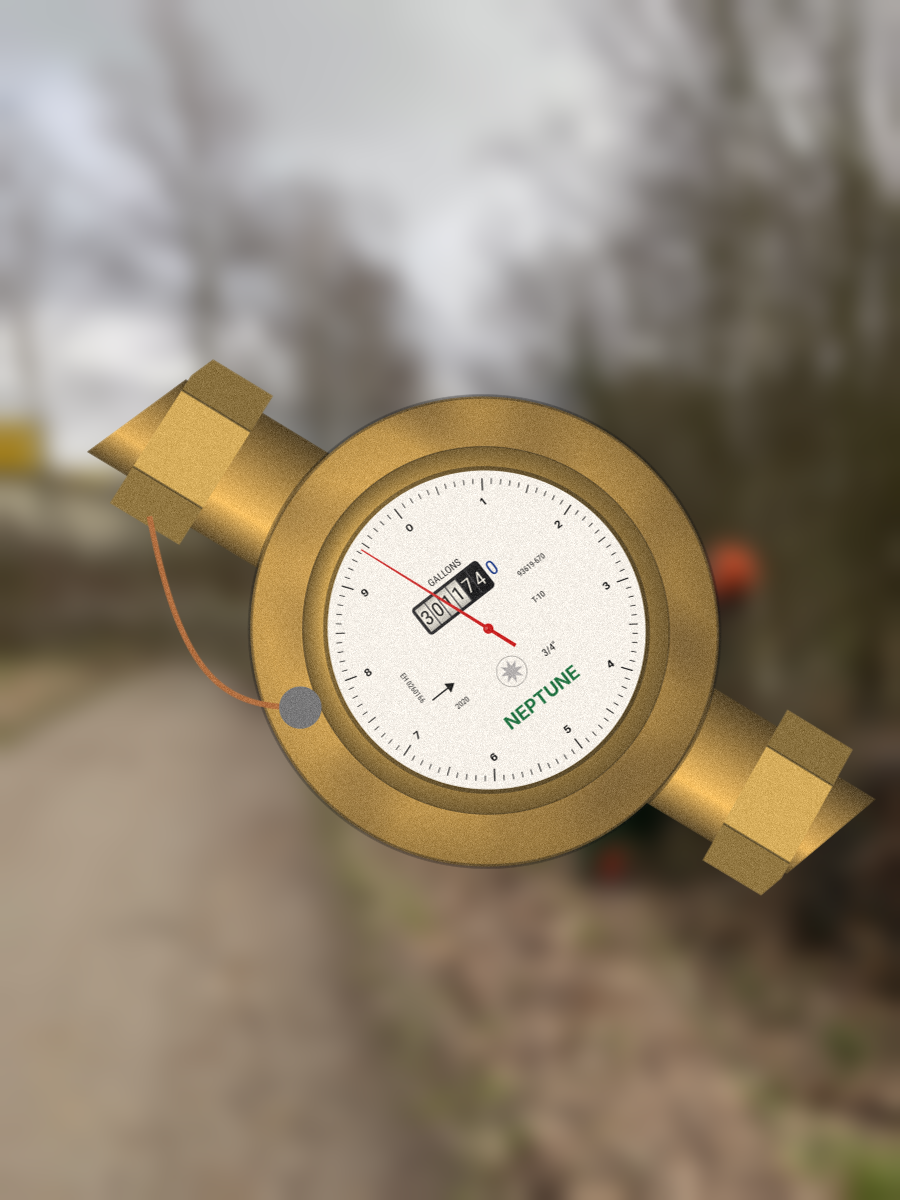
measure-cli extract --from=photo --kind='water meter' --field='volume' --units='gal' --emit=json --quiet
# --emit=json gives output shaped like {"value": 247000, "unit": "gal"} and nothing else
{"value": 3011739.4, "unit": "gal"}
